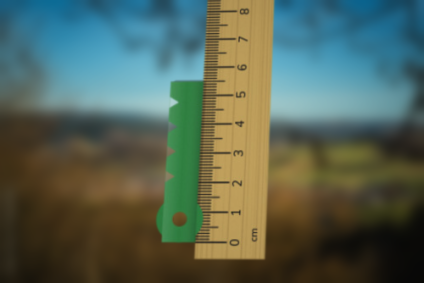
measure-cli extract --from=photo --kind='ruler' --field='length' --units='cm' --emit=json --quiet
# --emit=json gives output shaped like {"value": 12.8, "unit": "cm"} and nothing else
{"value": 5.5, "unit": "cm"}
